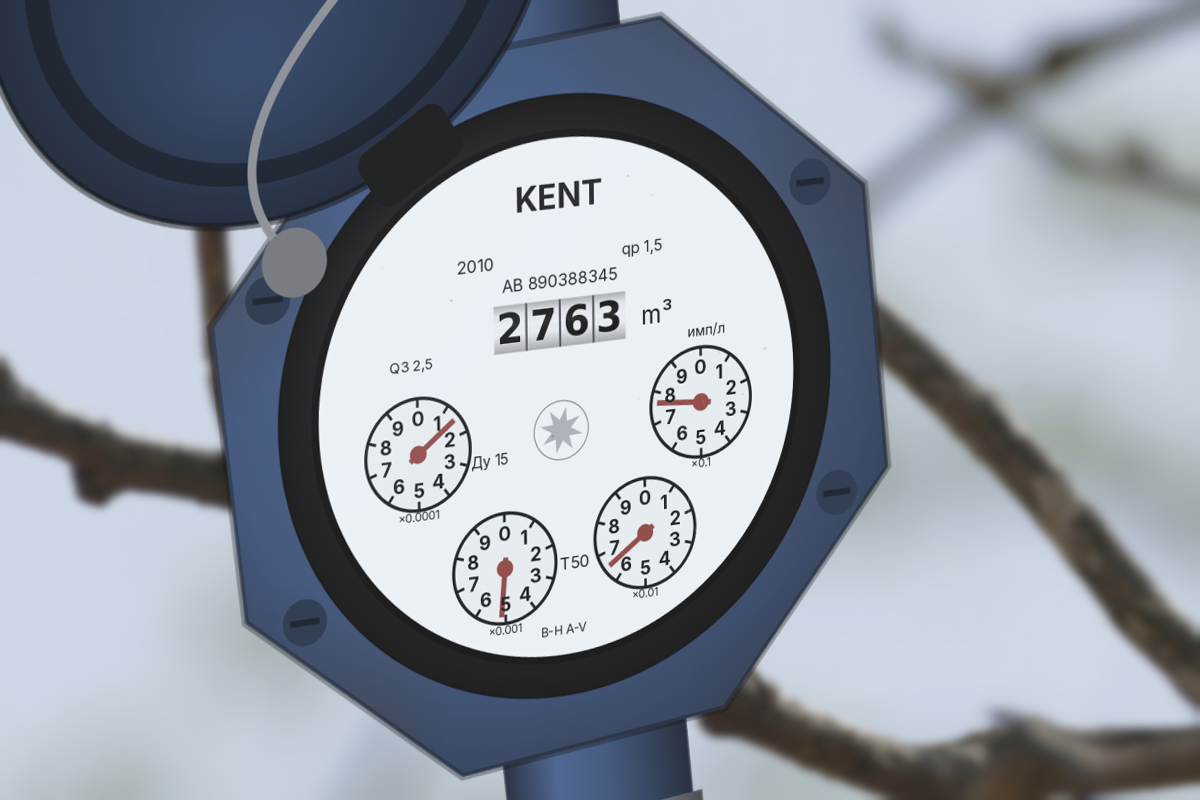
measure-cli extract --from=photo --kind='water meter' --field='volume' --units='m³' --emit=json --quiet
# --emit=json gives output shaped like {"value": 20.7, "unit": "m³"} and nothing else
{"value": 2763.7651, "unit": "m³"}
